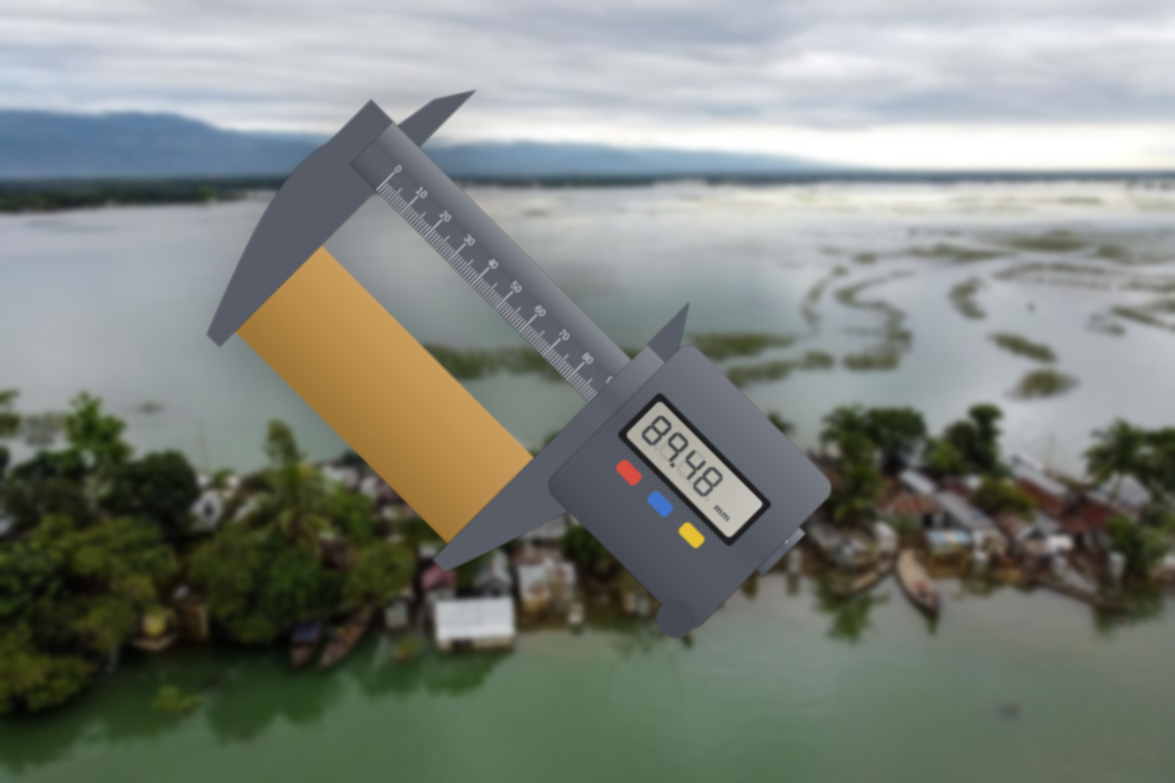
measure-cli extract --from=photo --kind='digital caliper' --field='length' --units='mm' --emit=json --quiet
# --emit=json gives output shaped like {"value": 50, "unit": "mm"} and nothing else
{"value": 89.48, "unit": "mm"}
